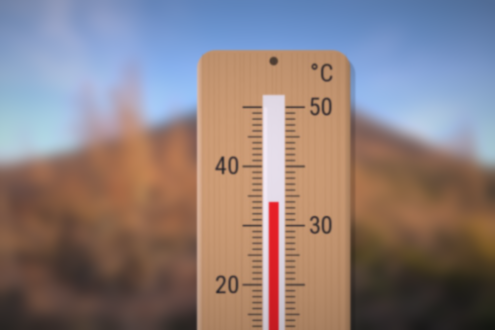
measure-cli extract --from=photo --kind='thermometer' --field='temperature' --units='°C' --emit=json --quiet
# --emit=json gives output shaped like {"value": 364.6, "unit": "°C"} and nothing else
{"value": 34, "unit": "°C"}
